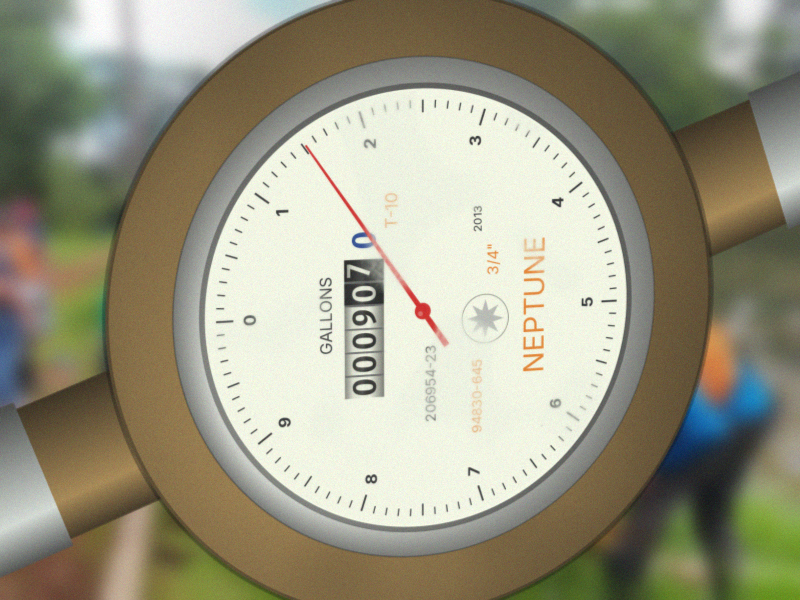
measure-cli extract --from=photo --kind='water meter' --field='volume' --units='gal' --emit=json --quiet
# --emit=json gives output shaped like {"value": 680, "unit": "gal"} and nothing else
{"value": 9071.5, "unit": "gal"}
